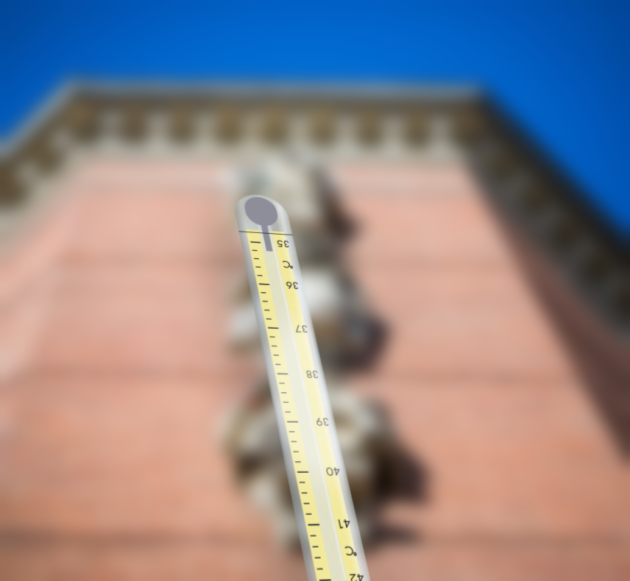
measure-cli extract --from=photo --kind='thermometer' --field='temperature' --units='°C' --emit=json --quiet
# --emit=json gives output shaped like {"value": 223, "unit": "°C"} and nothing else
{"value": 35.2, "unit": "°C"}
